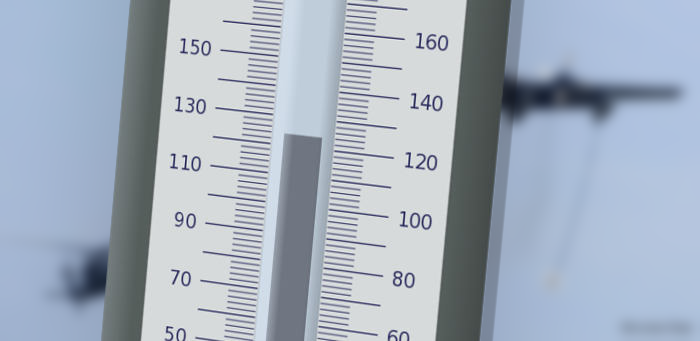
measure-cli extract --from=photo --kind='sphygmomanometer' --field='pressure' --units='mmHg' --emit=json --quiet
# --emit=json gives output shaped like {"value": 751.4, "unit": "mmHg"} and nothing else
{"value": 124, "unit": "mmHg"}
